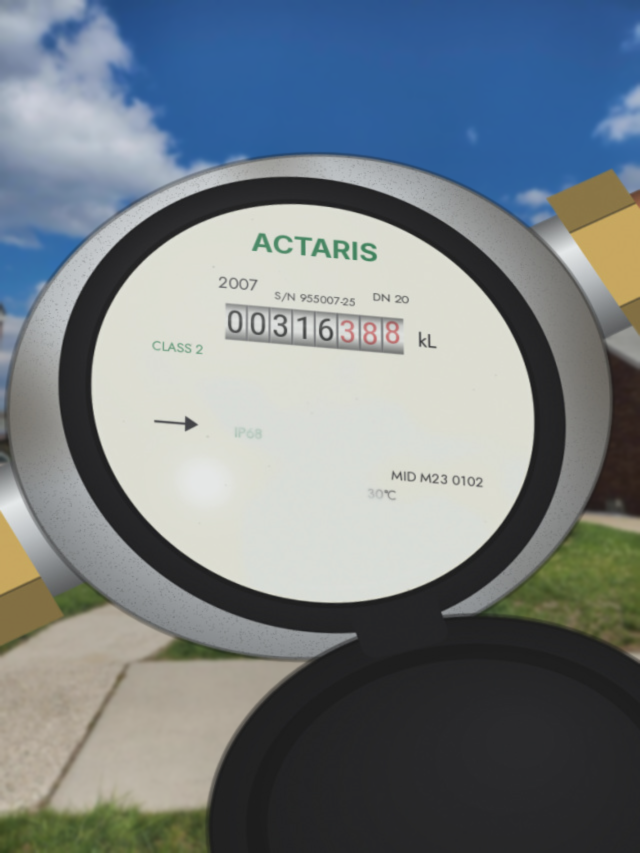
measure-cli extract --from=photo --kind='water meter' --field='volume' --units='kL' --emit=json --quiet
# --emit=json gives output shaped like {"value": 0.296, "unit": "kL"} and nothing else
{"value": 316.388, "unit": "kL"}
